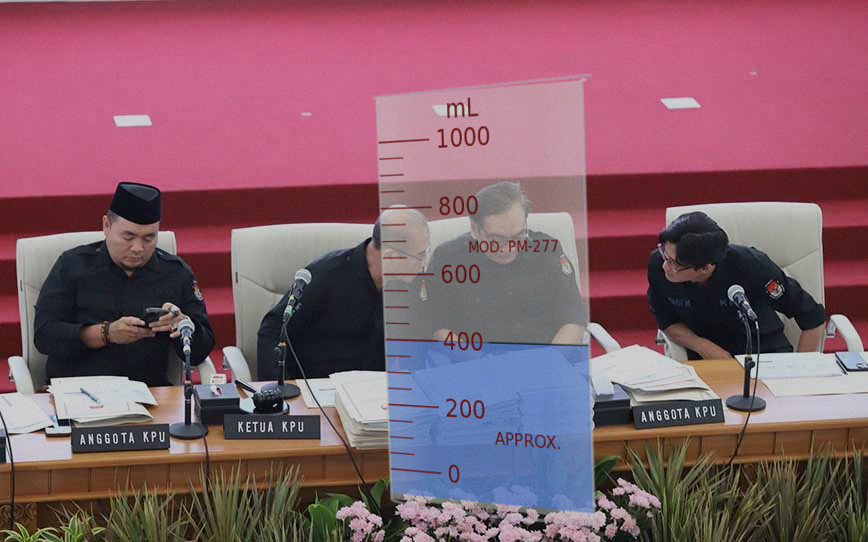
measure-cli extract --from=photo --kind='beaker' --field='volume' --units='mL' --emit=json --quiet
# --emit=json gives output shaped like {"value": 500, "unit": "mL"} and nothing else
{"value": 400, "unit": "mL"}
